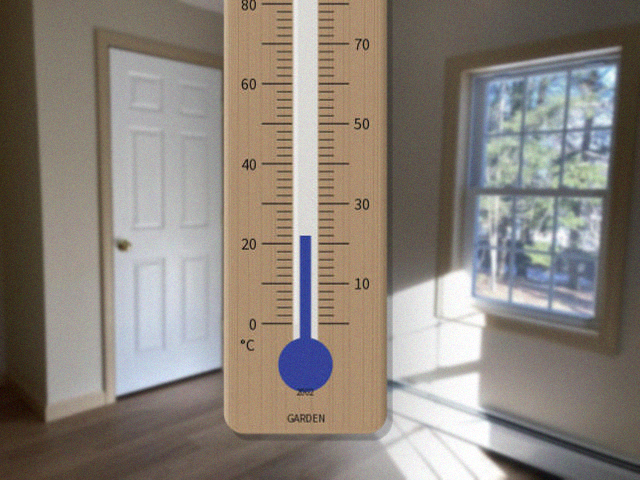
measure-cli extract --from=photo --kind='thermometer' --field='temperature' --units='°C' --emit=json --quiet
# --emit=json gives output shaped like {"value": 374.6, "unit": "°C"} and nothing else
{"value": 22, "unit": "°C"}
